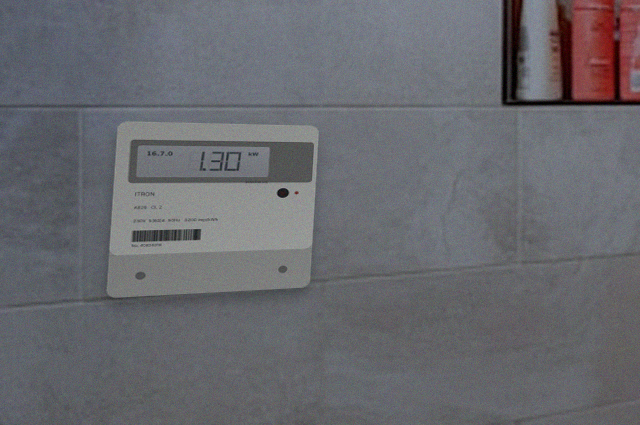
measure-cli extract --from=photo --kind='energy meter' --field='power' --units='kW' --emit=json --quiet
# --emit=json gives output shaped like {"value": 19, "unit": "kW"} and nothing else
{"value": 1.30, "unit": "kW"}
